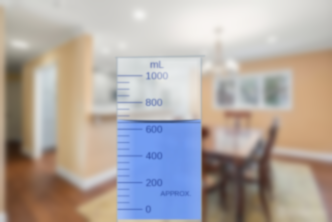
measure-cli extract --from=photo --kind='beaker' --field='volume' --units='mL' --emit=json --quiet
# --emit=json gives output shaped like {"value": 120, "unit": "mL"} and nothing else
{"value": 650, "unit": "mL"}
